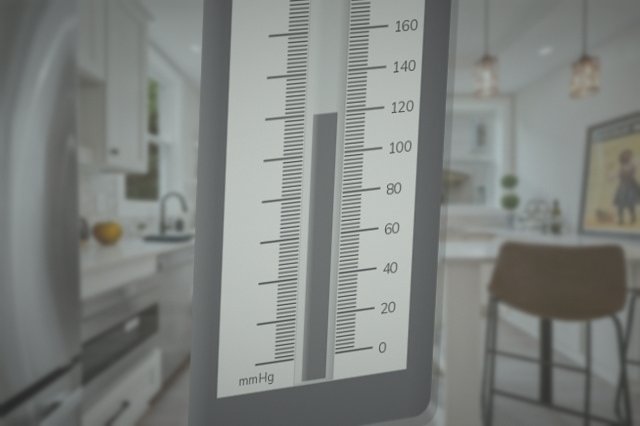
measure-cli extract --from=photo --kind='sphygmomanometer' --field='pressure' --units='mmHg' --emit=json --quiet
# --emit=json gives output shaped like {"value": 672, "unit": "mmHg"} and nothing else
{"value": 120, "unit": "mmHg"}
